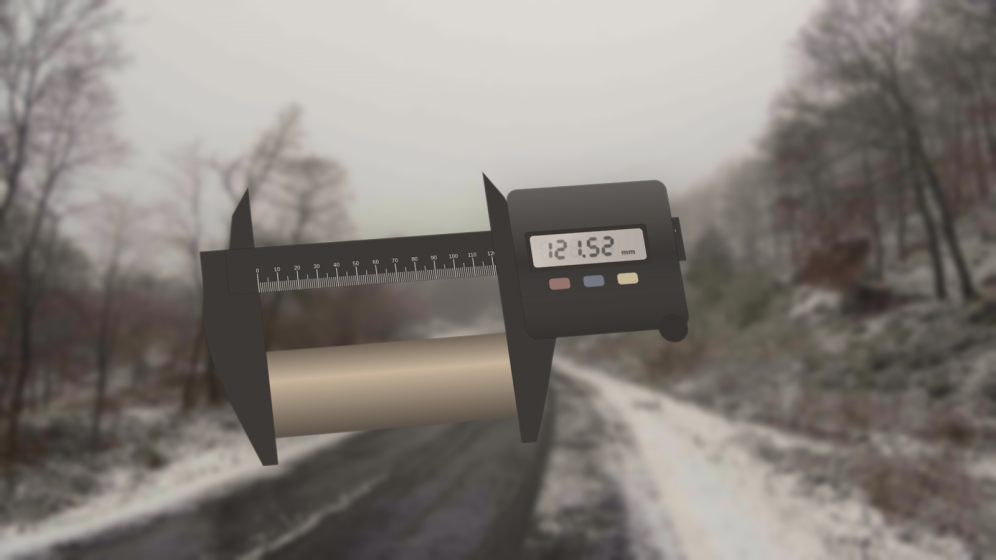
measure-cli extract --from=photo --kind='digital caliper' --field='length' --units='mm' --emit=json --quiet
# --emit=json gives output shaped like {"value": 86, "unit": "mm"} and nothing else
{"value": 121.52, "unit": "mm"}
